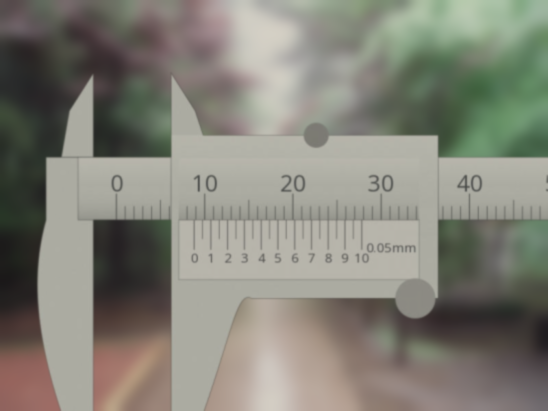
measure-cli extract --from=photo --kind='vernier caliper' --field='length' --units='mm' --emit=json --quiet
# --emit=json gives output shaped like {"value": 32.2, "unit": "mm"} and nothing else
{"value": 8.8, "unit": "mm"}
